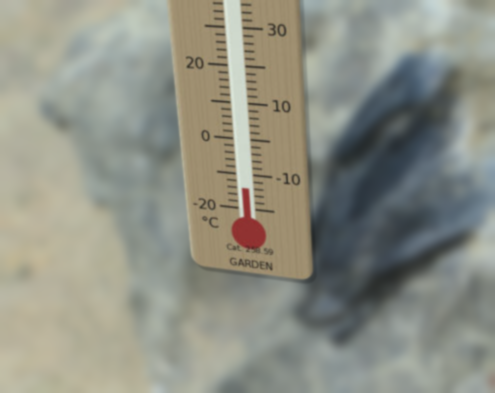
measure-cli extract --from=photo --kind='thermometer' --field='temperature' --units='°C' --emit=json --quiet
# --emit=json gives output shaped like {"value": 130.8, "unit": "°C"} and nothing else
{"value": -14, "unit": "°C"}
